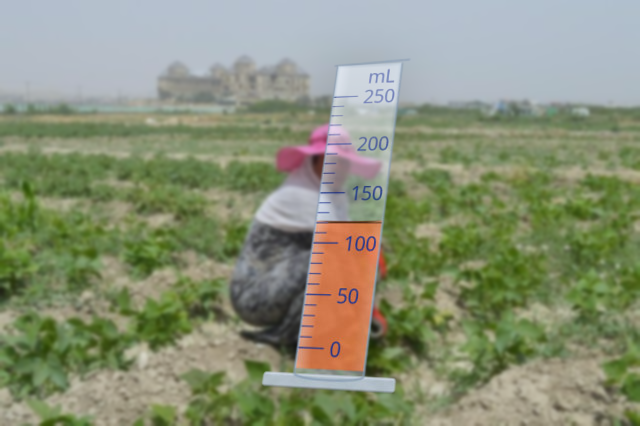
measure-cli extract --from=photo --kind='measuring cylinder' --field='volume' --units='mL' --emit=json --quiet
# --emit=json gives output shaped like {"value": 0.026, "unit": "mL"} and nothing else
{"value": 120, "unit": "mL"}
